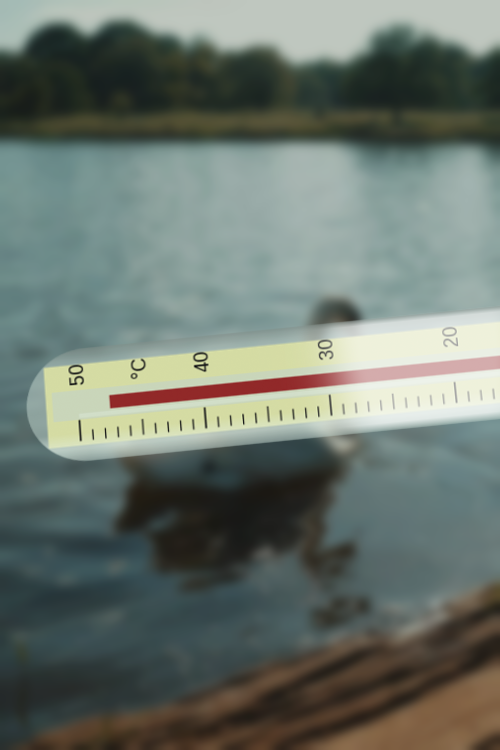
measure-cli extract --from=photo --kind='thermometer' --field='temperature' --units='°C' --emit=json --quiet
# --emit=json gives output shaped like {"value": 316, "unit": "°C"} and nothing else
{"value": 47.5, "unit": "°C"}
